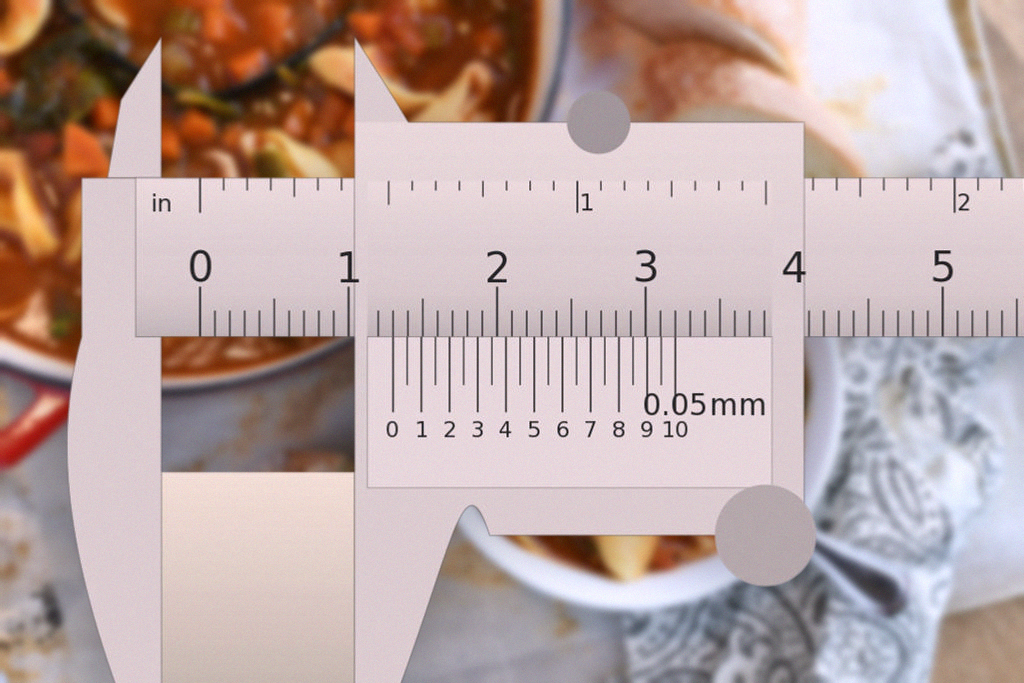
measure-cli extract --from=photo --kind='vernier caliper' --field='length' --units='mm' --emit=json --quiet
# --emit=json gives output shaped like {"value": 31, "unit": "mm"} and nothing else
{"value": 13.0, "unit": "mm"}
